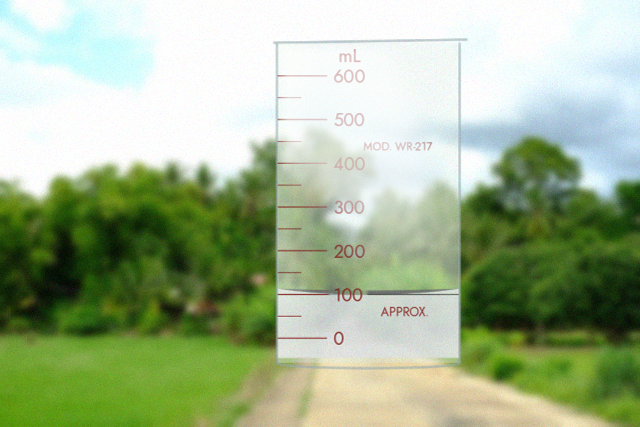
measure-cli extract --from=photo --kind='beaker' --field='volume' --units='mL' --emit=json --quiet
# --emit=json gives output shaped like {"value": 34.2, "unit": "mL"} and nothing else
{"value": 100, "unit": "mL"}
